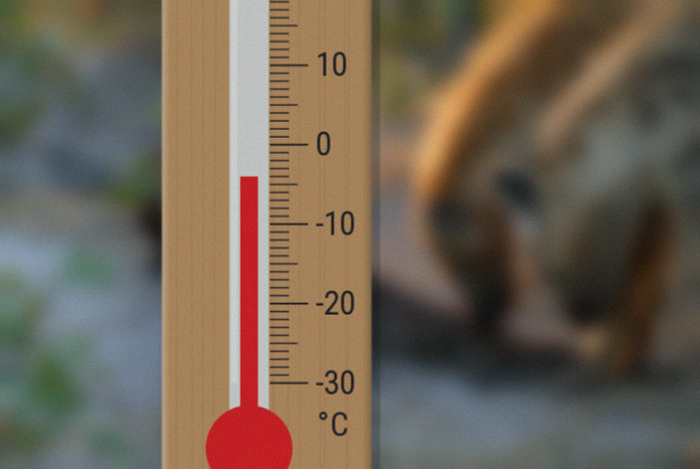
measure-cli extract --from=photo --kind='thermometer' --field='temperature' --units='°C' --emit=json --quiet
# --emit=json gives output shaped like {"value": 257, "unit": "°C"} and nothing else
{"value": -4, "unit": "°C"}
